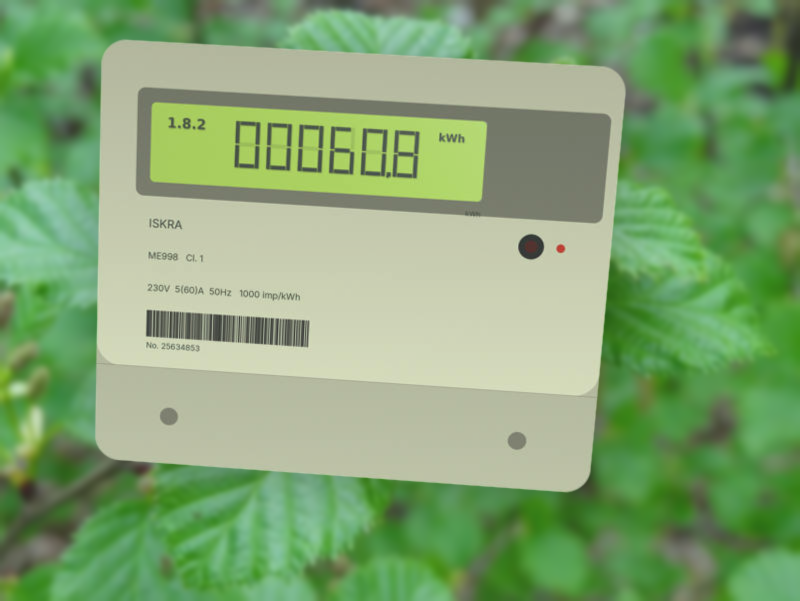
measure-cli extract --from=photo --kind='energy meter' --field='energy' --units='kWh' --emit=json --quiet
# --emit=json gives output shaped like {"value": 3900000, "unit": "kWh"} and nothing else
{"value": 60.8, "unit": "kWh"}
